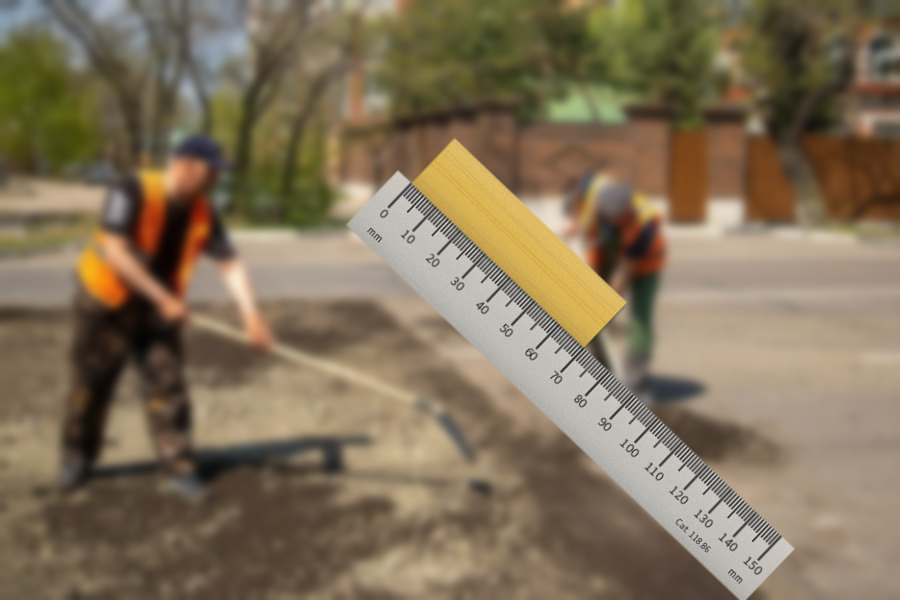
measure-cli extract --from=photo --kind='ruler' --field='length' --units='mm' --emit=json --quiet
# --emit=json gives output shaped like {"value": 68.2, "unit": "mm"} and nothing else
{"value": 70, "unit": "mm"}
